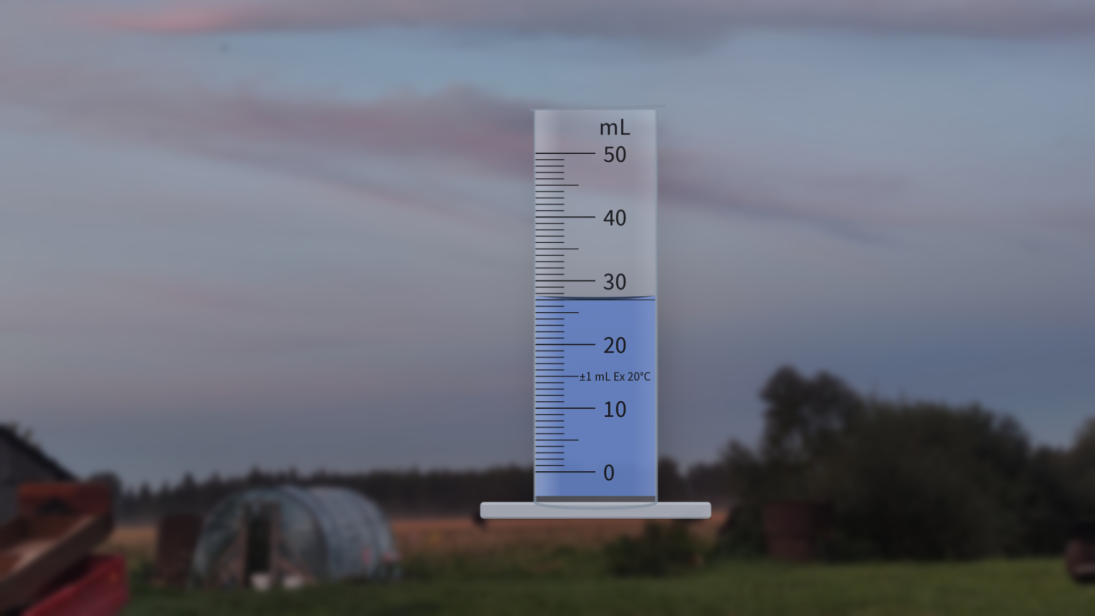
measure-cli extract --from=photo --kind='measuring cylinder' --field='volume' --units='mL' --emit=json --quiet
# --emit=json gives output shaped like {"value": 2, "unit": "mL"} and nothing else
{"value": 27, "unit": "mL"}
